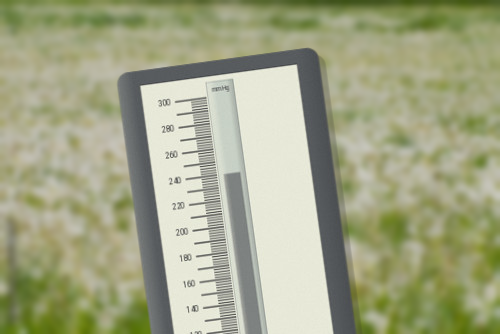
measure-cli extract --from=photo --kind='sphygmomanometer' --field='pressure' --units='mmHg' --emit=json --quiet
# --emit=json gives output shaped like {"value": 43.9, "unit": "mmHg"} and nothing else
{"value": 240, "unit": "mmHg"}
